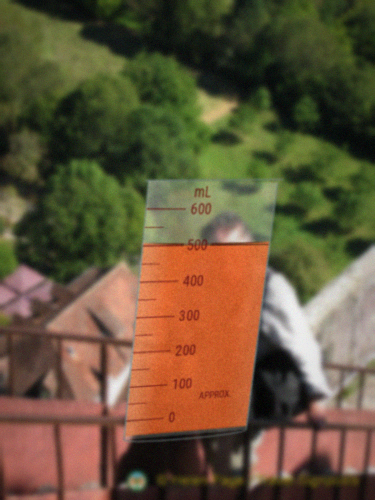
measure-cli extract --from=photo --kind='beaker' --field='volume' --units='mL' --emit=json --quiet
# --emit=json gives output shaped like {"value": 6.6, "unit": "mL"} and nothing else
{"value": 500, "unit": "mL"}
